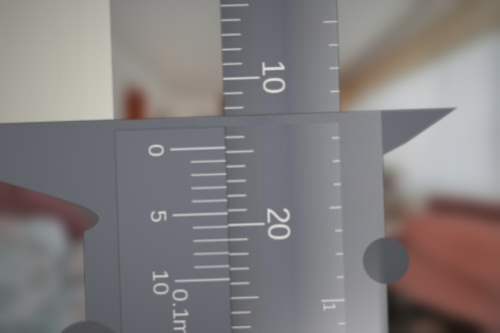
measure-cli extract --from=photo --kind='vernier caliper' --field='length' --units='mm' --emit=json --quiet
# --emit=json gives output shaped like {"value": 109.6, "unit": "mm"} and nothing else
{"value": 14.7, "unit": "mm"}
